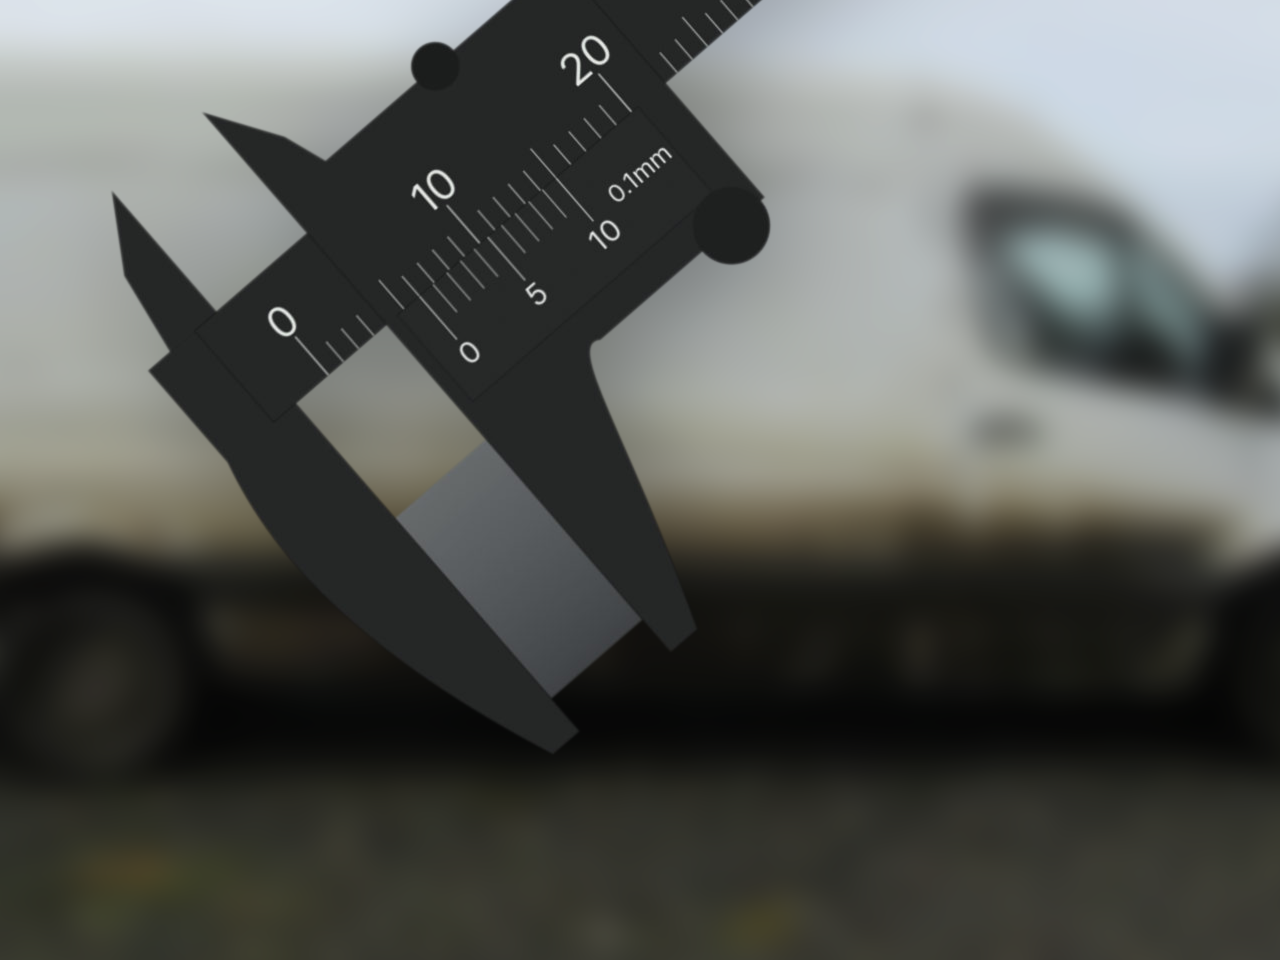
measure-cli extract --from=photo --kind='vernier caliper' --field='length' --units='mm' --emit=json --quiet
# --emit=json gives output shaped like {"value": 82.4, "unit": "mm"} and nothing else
{"value": 6.0, "unit": "mm"}
